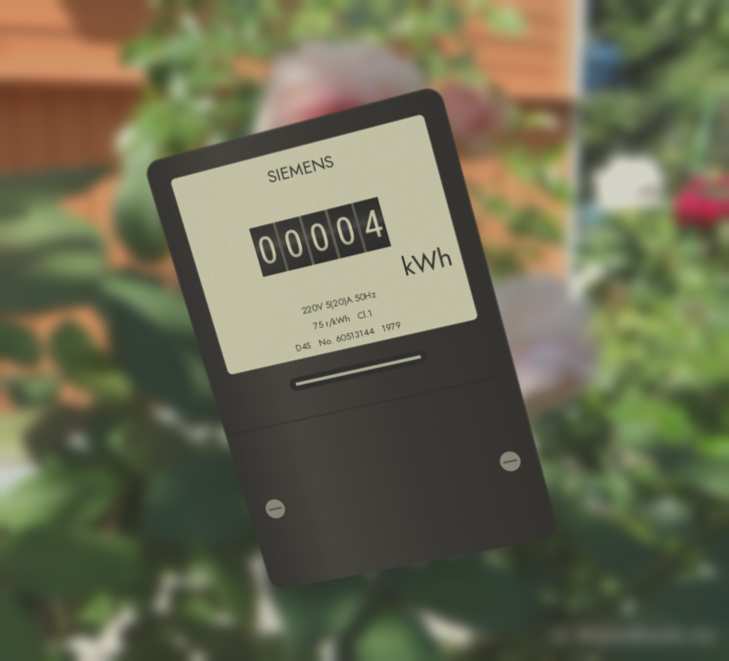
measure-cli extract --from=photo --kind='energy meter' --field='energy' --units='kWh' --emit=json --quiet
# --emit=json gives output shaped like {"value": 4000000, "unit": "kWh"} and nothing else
{"value": 4, "unit": "kWh"}
